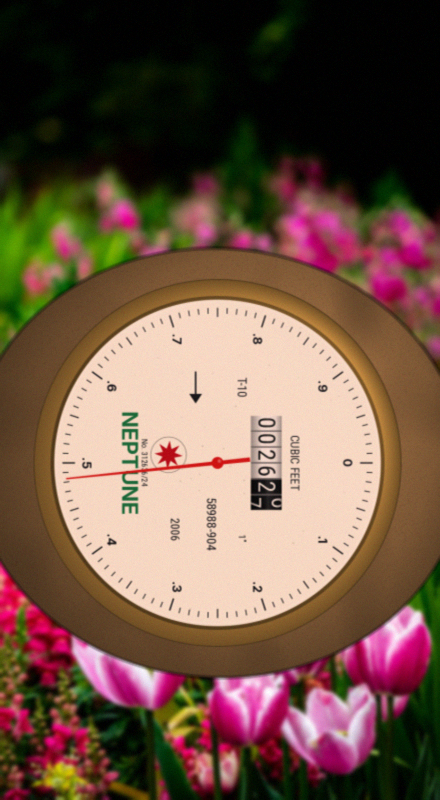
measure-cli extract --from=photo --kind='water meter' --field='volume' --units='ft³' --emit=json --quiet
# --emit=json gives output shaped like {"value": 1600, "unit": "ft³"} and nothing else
{"value": 2626.48, "unit": "ft³"}
